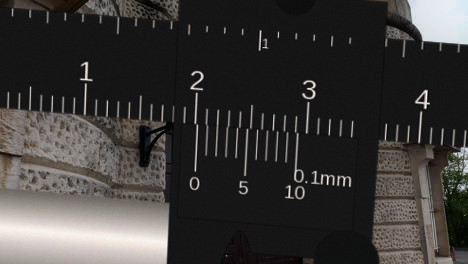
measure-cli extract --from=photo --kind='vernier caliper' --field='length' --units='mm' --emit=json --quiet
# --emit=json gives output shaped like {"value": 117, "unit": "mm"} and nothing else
{"value": 20.2, "unit": "mm"}
